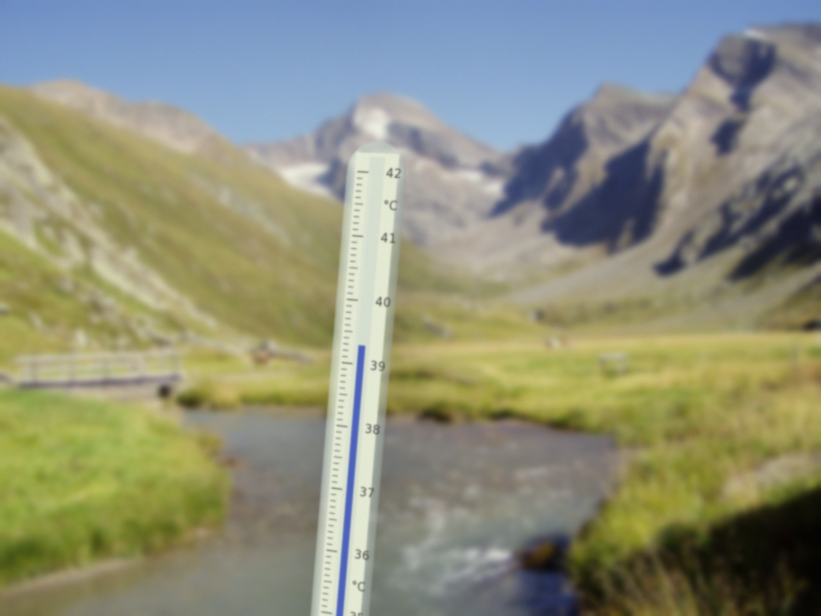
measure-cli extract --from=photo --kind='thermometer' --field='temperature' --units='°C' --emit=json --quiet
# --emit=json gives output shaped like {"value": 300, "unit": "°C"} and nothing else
{"value": 39.3, "unit": "°C"}
